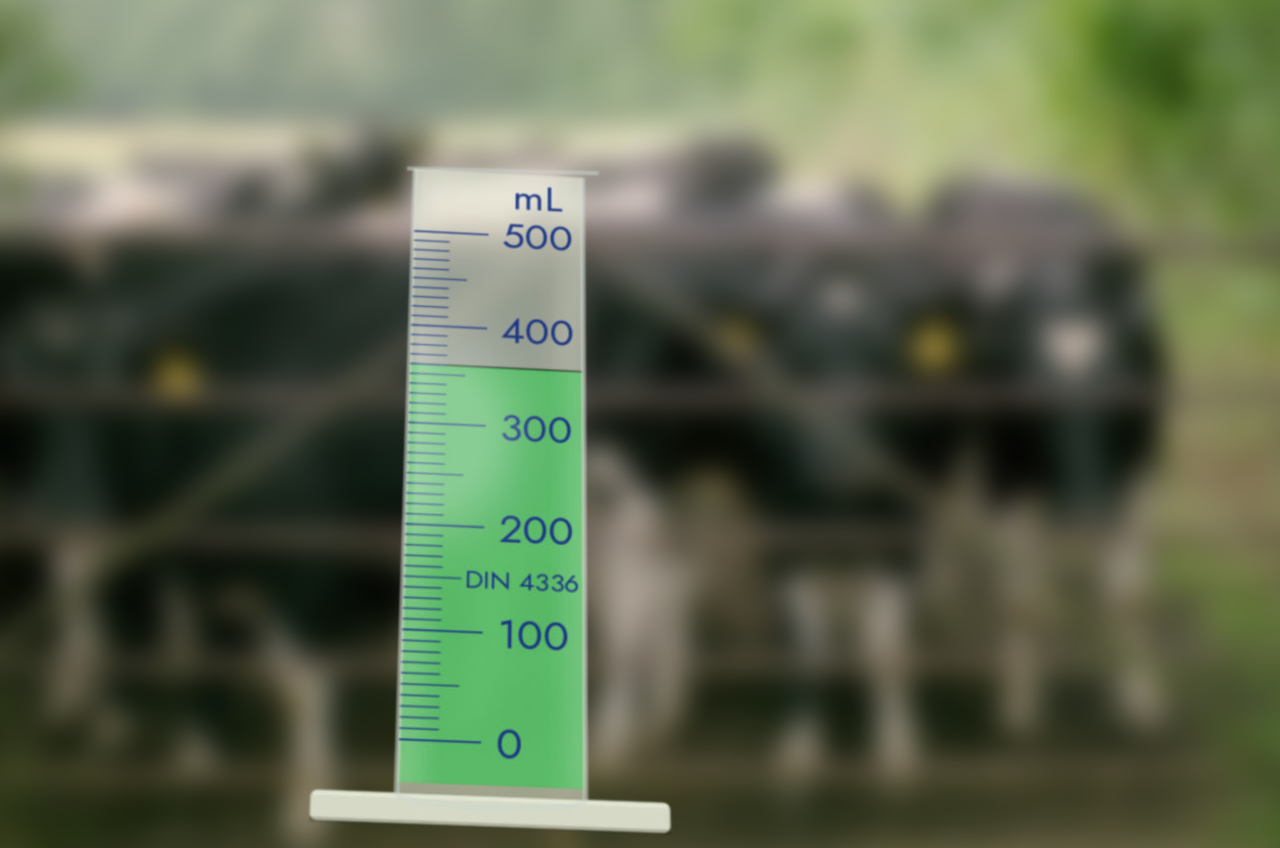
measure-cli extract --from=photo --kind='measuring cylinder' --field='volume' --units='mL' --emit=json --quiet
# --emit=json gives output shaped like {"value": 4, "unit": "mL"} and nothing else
{"value": 360, "unit": "mL"}
